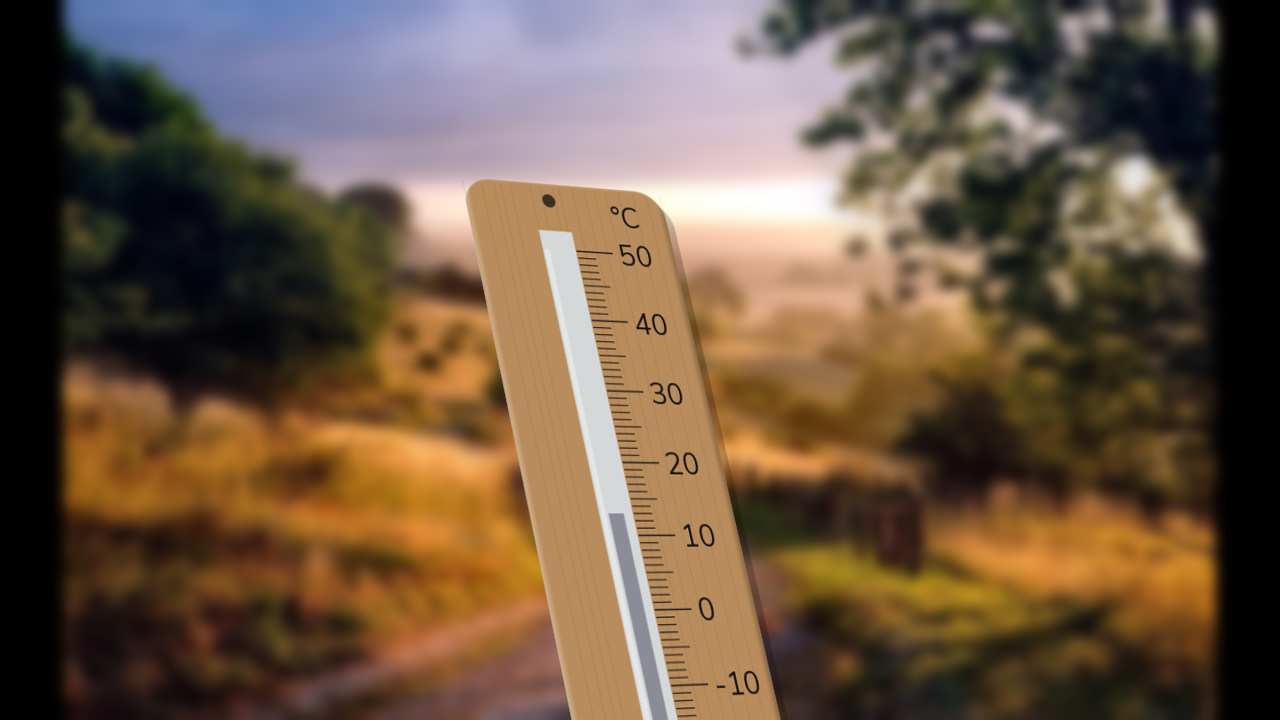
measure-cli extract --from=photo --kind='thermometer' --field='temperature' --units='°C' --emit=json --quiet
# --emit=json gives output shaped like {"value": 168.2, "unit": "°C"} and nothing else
{"value": 13, "unit": "°C"}
